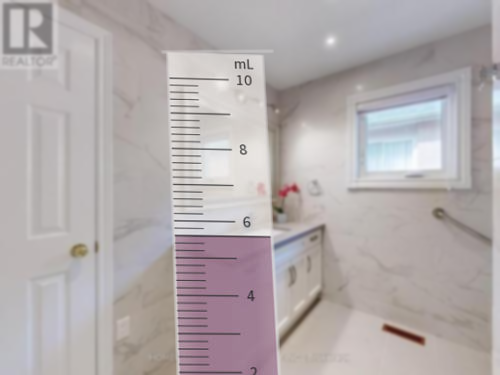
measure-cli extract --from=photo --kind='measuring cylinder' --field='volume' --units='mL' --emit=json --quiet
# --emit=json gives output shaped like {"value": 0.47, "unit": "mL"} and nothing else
{"value": 5.6, "unit": "mL"}
